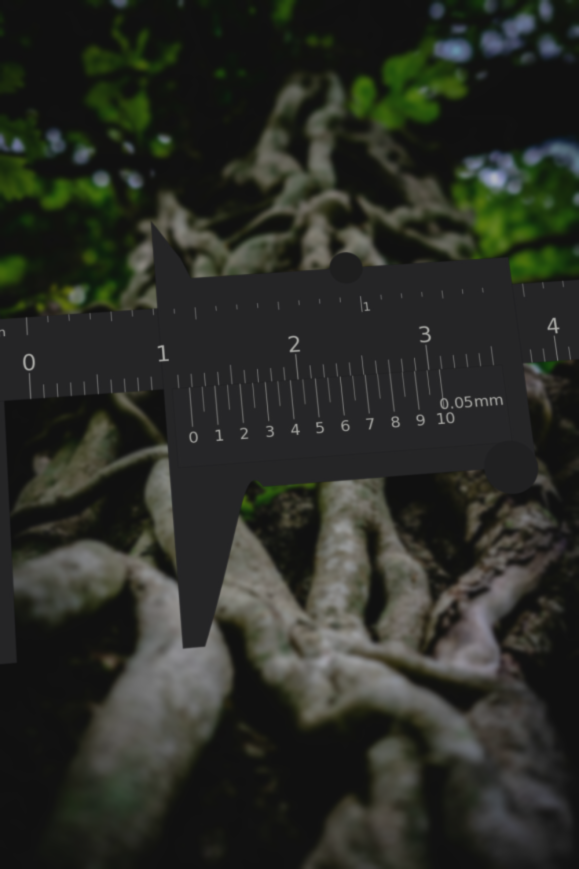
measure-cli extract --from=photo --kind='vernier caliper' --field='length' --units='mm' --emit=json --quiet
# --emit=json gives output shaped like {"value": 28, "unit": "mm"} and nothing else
{"value": 11.8, "unit": "mm"}
